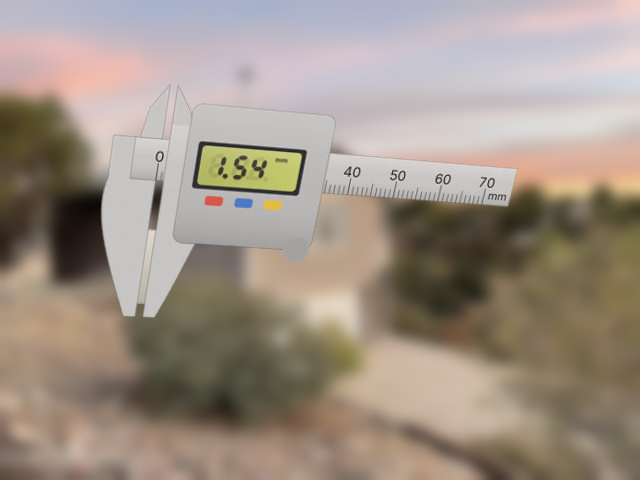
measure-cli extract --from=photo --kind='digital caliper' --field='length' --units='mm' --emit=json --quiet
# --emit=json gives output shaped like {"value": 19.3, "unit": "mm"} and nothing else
{"value": 1.54, "unit": "mm"}
